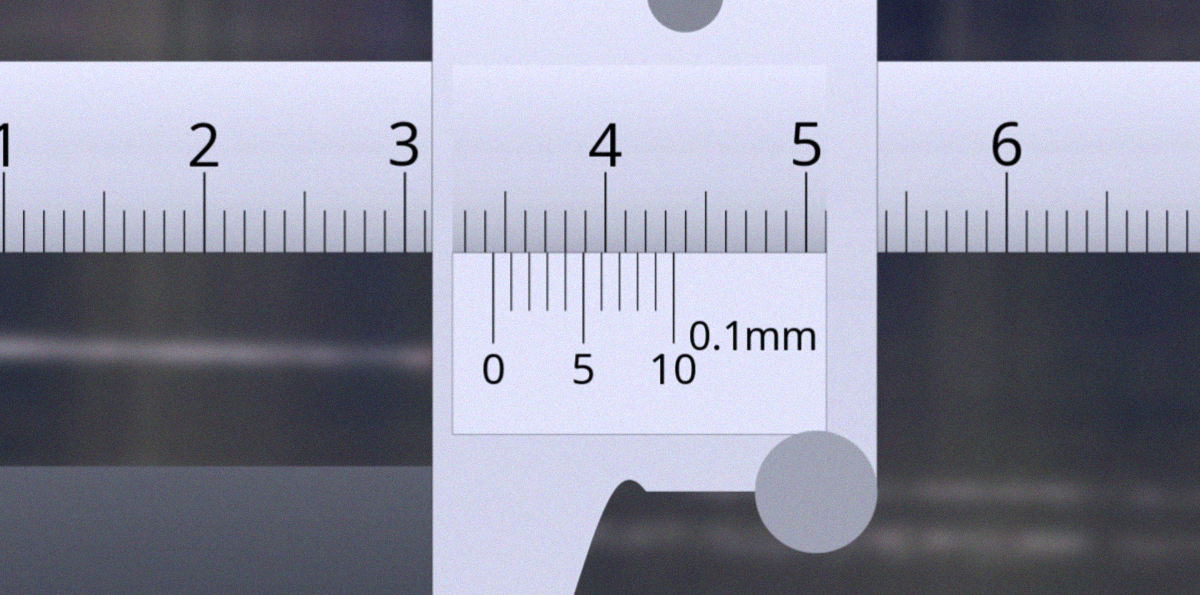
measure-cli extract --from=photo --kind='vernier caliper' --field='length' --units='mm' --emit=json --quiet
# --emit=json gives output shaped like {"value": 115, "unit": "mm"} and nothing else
{"value": 34.4, "unit": "mm"}
